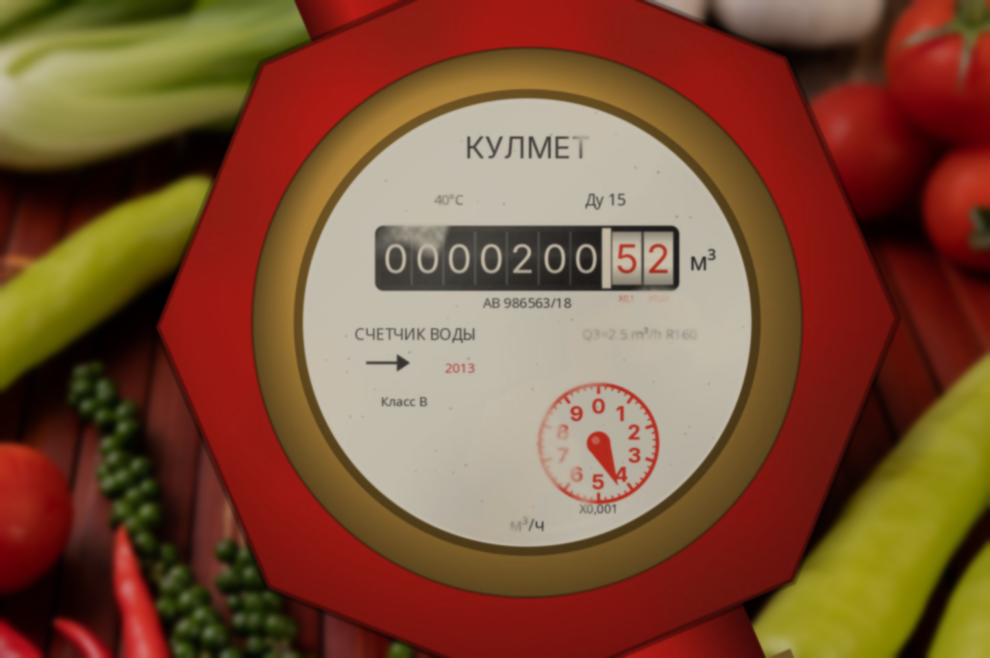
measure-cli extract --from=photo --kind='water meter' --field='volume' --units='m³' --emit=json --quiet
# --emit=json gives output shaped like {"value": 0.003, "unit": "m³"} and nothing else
{"value": 200.524, "unit": "m³"}
